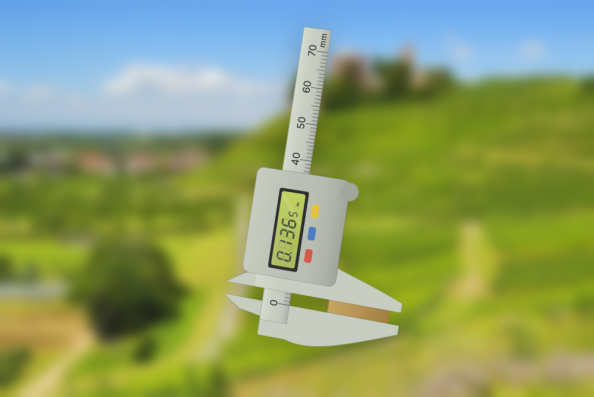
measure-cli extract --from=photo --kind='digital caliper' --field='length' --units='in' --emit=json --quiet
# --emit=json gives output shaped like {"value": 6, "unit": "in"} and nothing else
{"value": 0.1365, "unit": "in"}
